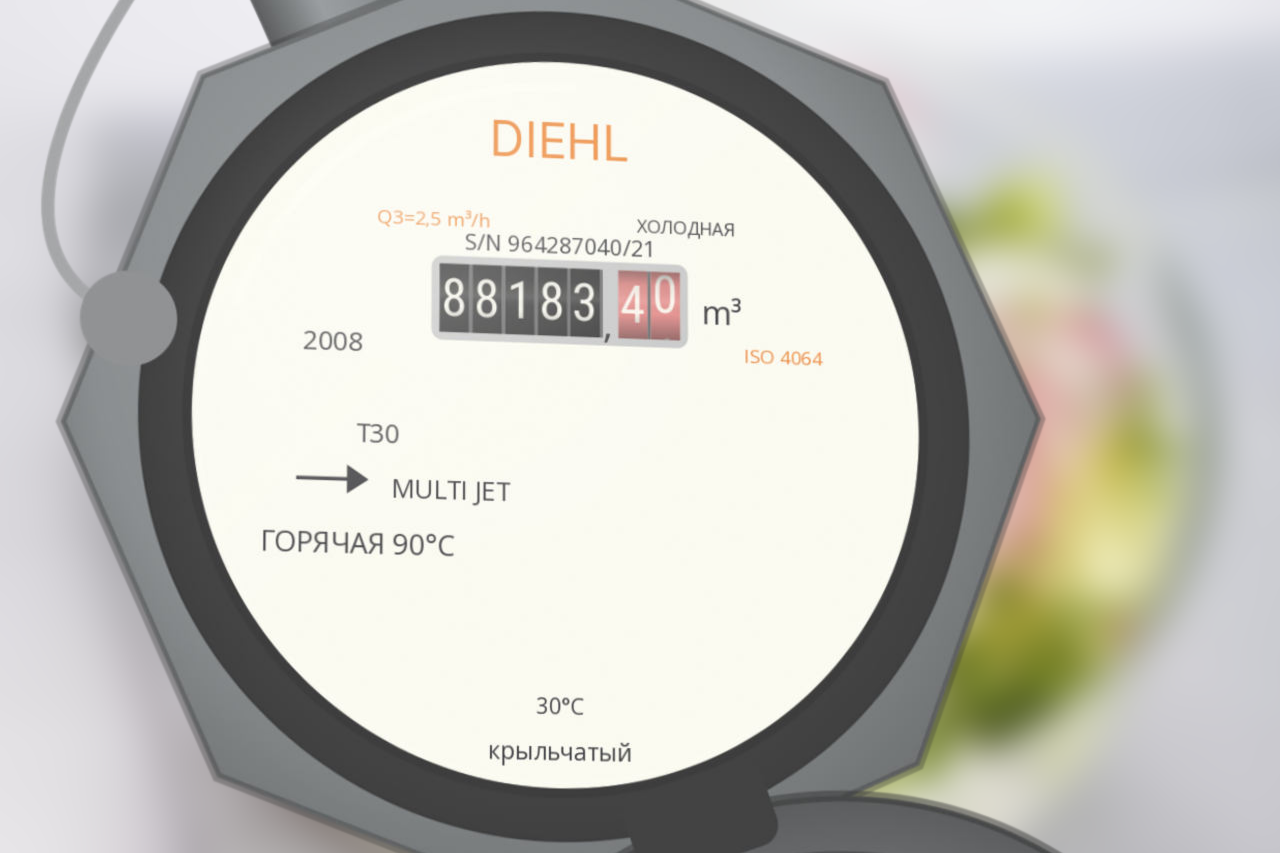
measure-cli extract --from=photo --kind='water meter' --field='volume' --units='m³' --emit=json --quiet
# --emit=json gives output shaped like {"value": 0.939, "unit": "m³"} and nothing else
{"value": 88183.40, "unit": "m³"}
